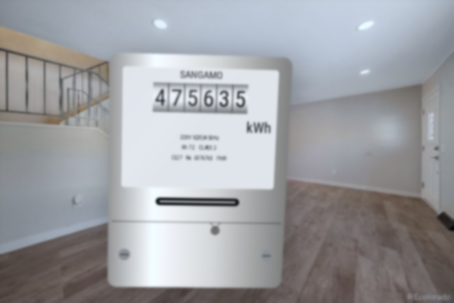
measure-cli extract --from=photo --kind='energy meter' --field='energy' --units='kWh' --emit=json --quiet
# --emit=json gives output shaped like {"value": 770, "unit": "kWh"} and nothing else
{"value": 475635, "unit": "kWh"}
